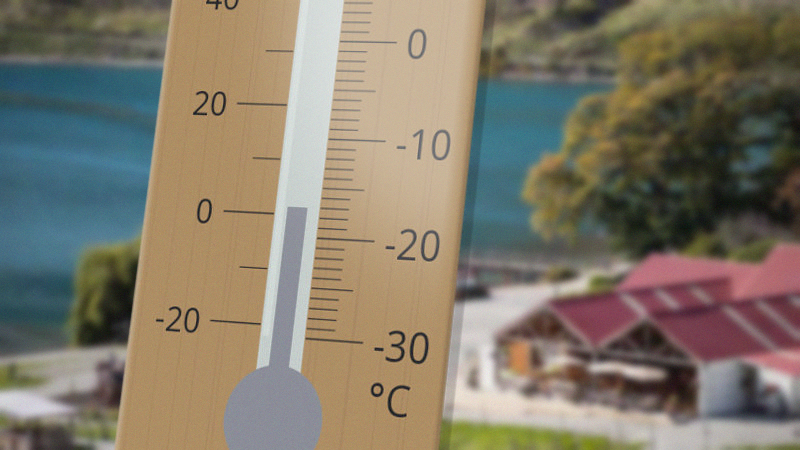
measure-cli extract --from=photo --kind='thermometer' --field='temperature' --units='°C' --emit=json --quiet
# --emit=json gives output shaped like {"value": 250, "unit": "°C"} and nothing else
{"value": -17, "unit": "°C"}
